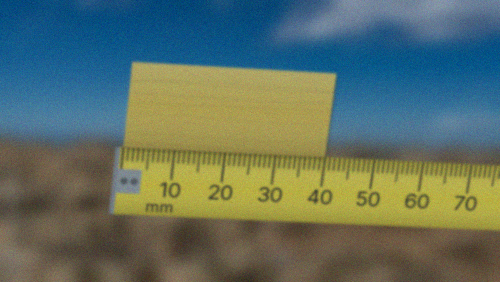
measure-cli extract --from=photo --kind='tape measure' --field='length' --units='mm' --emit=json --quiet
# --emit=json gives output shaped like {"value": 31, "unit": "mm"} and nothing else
{"value": 40, "unit": "mm"}
